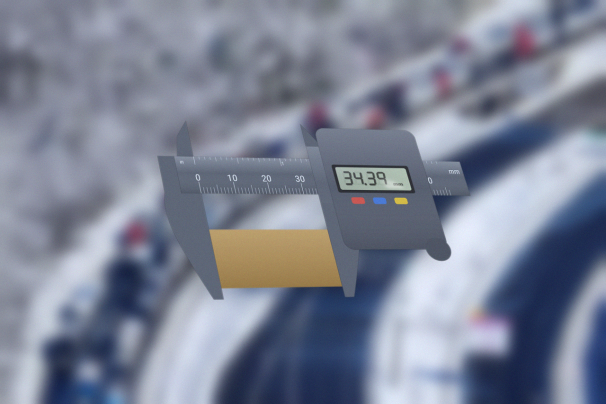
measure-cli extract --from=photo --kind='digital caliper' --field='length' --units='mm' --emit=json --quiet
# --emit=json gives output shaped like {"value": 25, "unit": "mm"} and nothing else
{"value": 34.39, "unit": "mm"}
